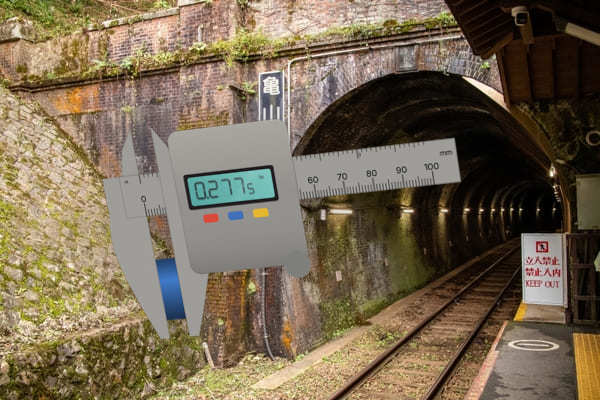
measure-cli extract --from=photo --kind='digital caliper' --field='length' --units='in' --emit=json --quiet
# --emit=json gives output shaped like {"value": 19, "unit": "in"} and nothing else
{"value": 0.2775, "unit": "in"}
